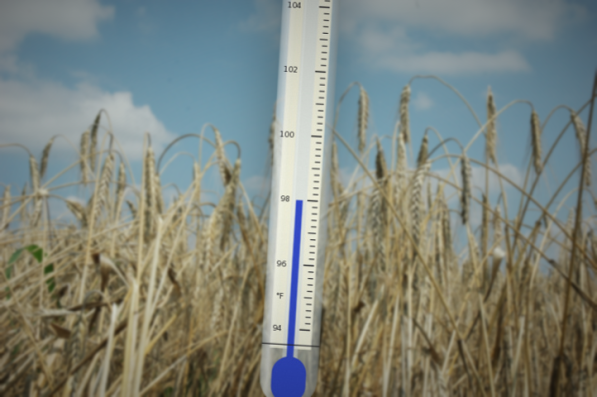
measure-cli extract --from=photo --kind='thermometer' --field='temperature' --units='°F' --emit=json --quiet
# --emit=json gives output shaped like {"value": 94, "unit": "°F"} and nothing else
{"value": 98, "unit": "°F"}
